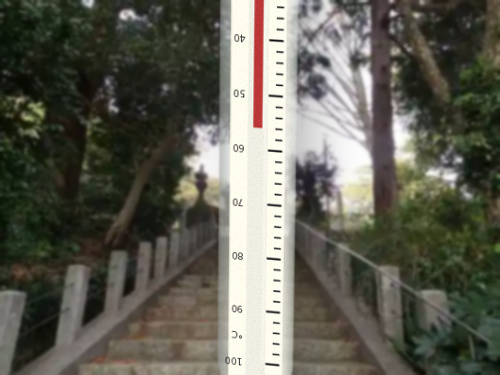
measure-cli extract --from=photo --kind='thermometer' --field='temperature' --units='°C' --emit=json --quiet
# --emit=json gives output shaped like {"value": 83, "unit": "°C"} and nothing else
{"value": 56, "unit": "°C"}
